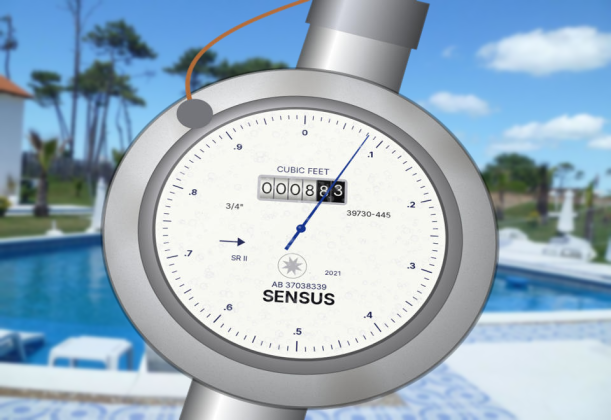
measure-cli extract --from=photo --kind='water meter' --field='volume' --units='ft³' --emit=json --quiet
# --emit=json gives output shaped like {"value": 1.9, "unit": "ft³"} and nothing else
{"value": 883.08, "unit": "ft³"}
